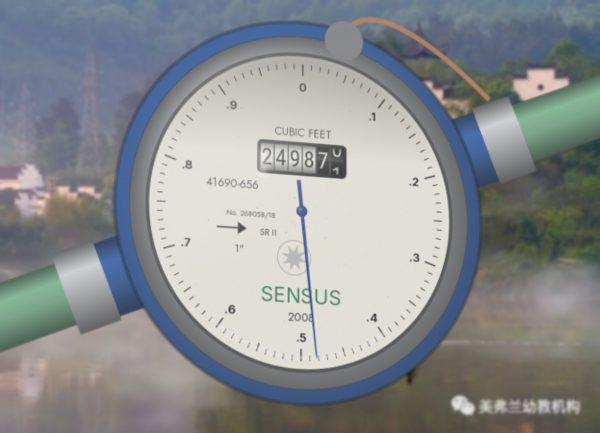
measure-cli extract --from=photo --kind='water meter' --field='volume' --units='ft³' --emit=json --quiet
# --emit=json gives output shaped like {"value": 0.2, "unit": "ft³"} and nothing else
{"value": 249870.48, "unit": "ft³"}
